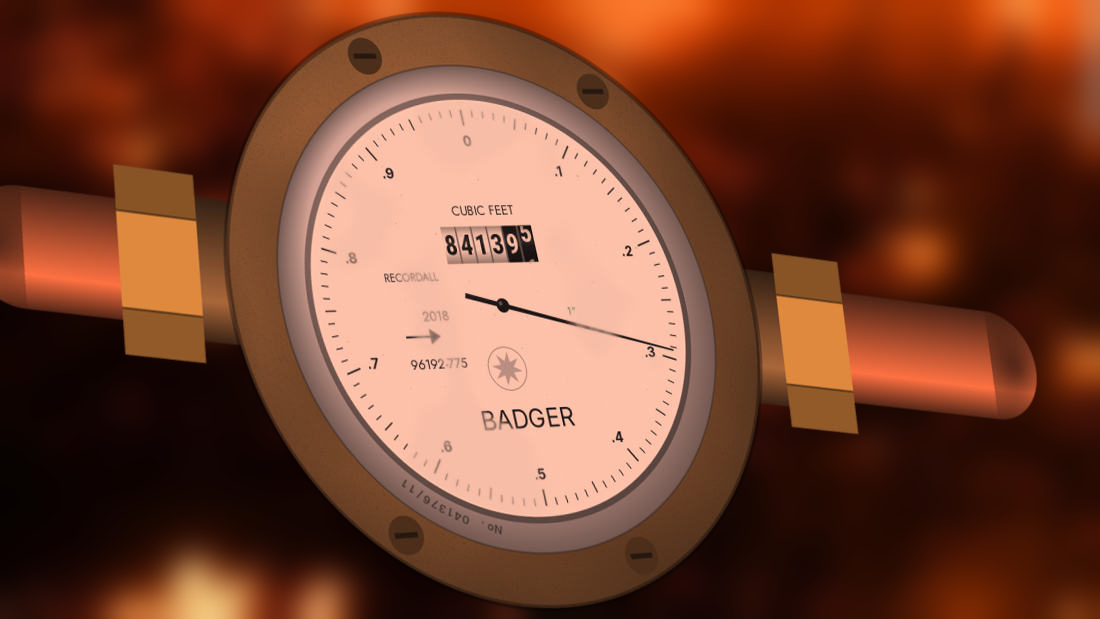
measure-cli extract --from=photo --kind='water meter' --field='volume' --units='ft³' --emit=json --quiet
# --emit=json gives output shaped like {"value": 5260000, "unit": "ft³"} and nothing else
{"value": 841395.29, "unit": "ft³"}
